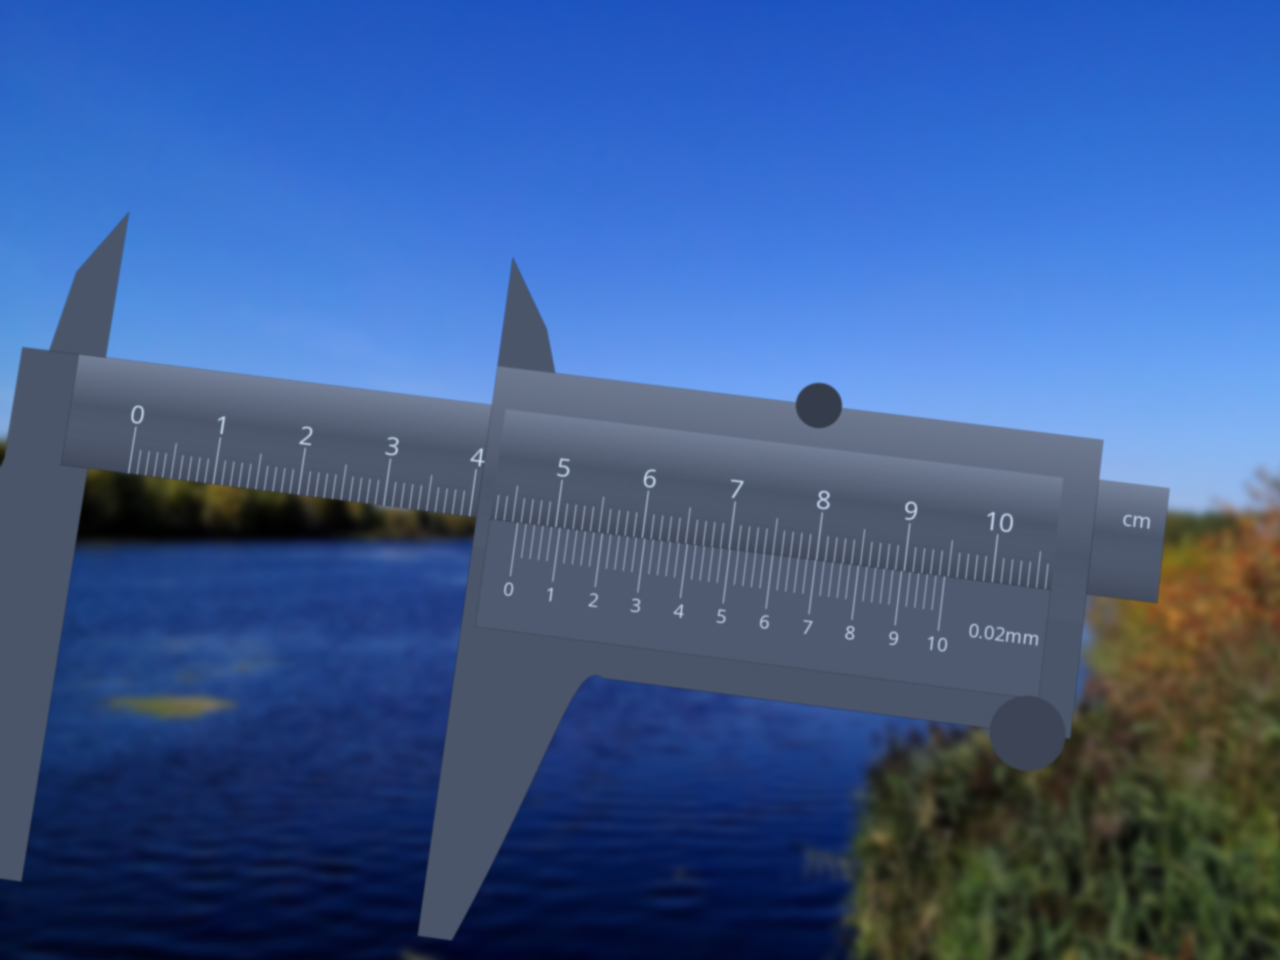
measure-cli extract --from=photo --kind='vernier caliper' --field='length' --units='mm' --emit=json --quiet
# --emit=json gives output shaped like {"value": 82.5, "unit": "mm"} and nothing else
{"value": 45.6, "unit": "mm"}
